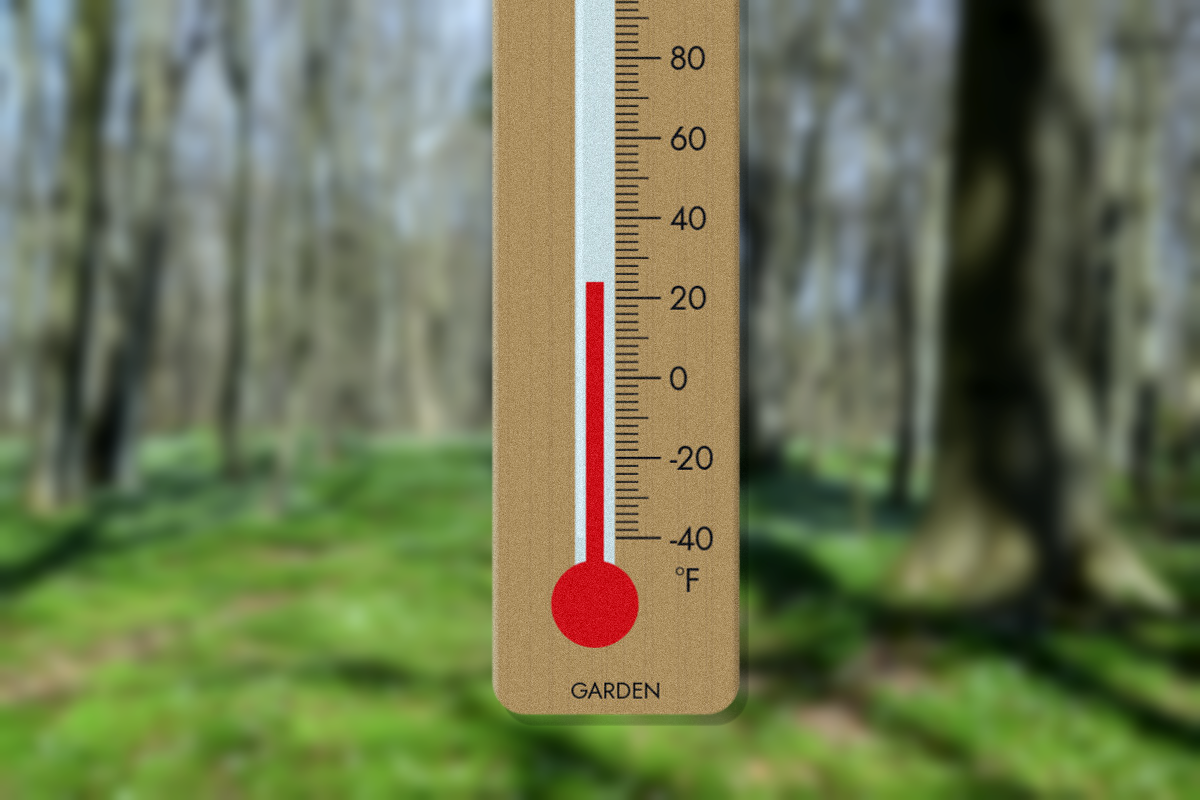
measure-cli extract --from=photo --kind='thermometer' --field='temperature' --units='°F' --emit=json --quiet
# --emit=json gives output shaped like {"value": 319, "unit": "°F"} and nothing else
{"value": 24, "unit": "°F"}
